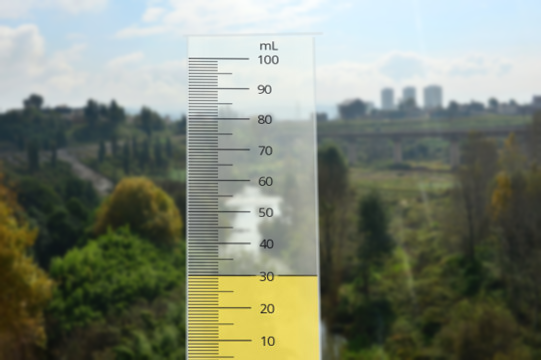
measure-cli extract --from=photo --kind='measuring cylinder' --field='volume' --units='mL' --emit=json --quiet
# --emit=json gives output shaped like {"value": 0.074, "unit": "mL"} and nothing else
{"value": 30, "unit": "mL"}
